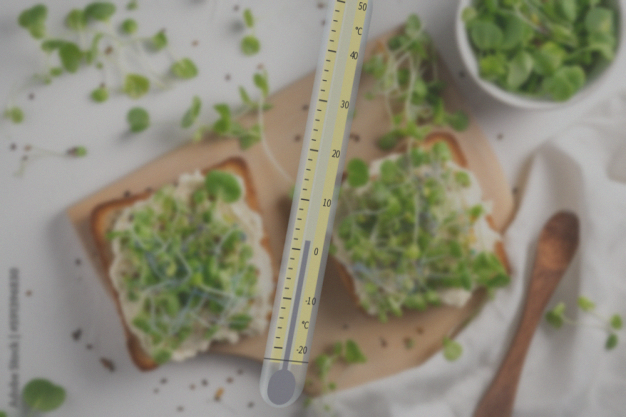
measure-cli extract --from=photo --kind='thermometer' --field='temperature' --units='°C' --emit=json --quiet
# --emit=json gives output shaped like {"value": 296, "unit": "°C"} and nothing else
{"value": 2, "unit": "°C"}
